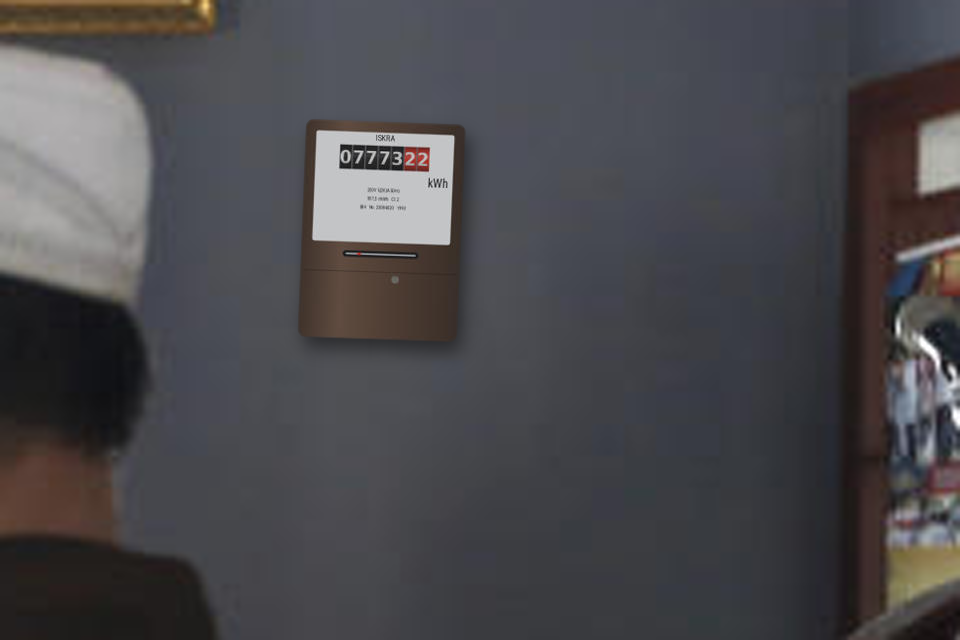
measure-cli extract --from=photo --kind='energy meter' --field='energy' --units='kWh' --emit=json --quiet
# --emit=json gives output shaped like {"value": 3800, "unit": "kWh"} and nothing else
{"value": 7773.22, "unit": "kWh"}
